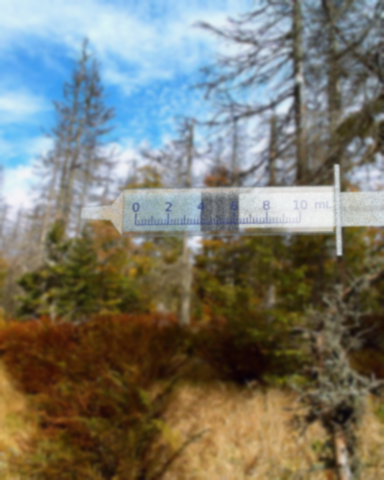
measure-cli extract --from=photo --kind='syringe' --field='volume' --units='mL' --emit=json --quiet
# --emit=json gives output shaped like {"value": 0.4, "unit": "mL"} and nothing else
{"value": 4, "unit": "mL"}
